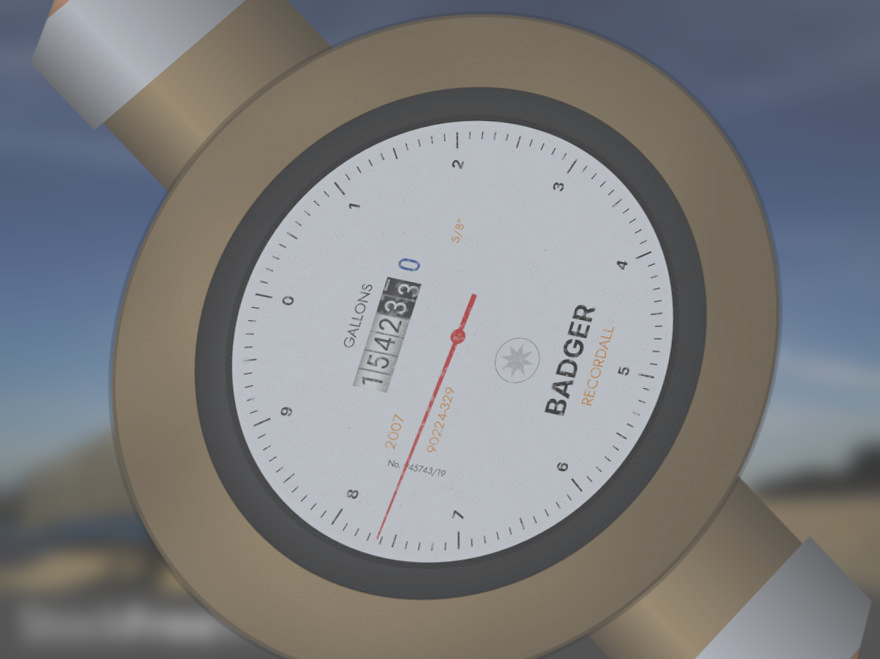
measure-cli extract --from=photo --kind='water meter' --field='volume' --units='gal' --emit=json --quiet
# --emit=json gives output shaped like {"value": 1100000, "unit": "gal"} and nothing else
{"value": 1542327.6, "unit": "gal"}
